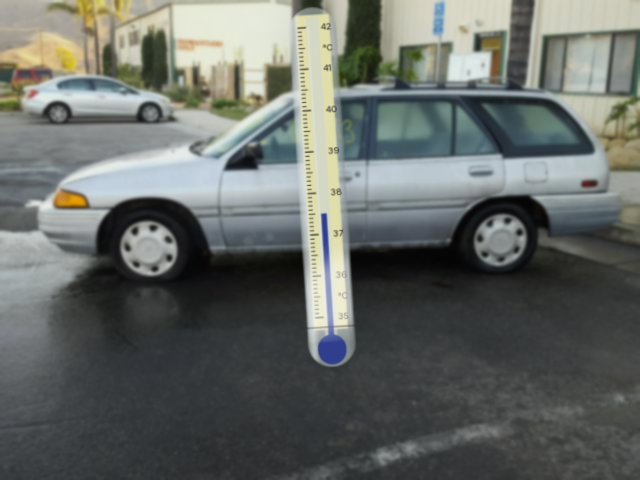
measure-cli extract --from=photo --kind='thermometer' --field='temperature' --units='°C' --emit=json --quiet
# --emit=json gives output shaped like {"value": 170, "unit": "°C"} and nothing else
{"value": 37.5, "unit": "°C"}
